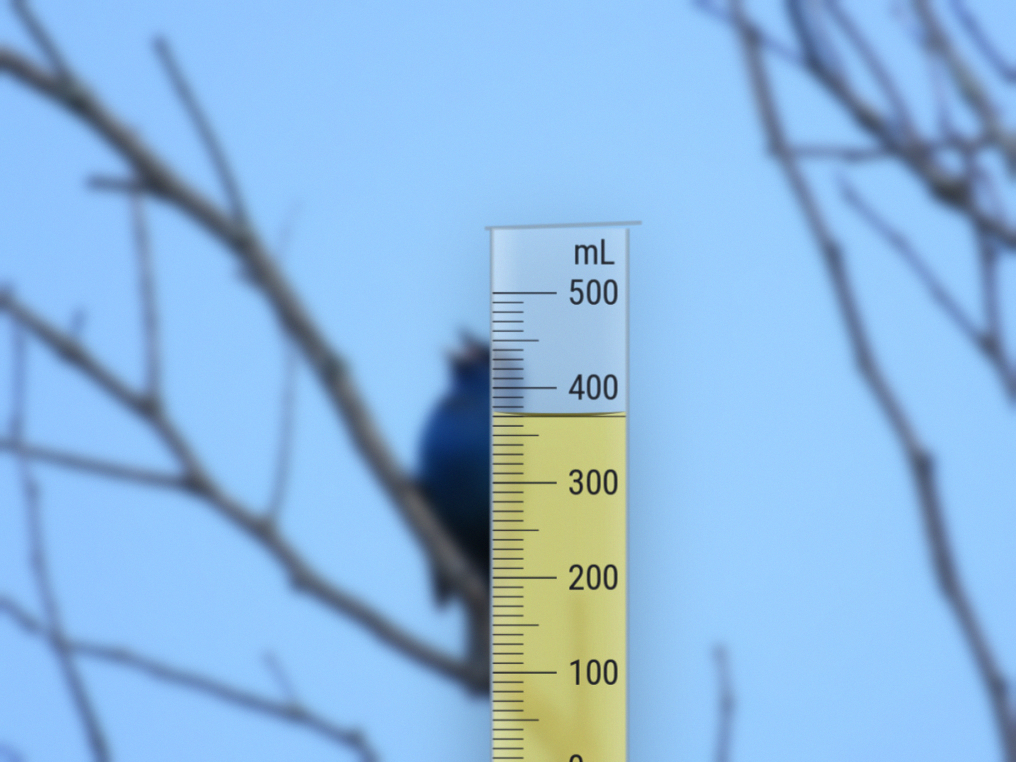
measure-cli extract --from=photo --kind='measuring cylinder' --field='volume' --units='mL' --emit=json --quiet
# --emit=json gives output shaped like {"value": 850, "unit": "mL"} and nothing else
{"value": 370, "unit": "mL"}
